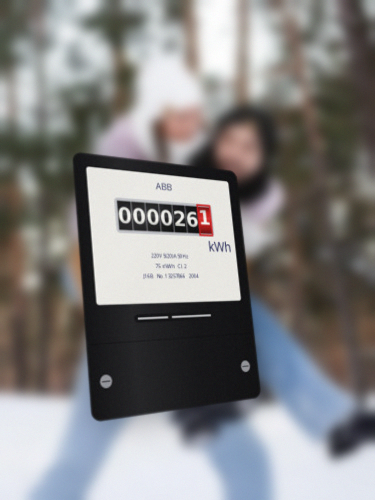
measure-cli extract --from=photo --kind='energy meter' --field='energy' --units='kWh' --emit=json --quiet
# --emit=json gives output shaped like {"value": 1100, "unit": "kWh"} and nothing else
{"value": 26.1, "unit": "kWh"}
